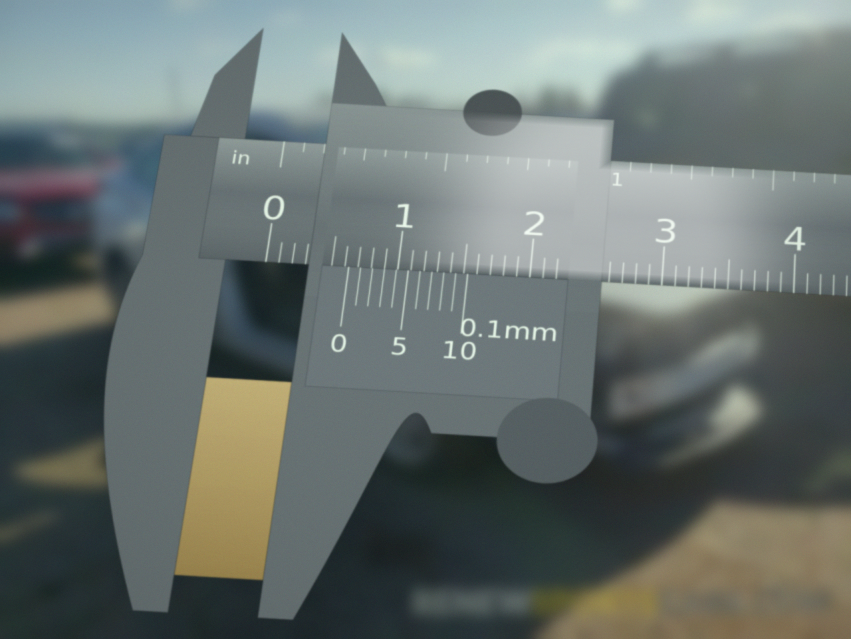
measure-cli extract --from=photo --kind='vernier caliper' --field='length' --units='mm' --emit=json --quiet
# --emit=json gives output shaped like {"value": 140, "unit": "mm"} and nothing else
{"value": 6.3, "unit": "mm"}
